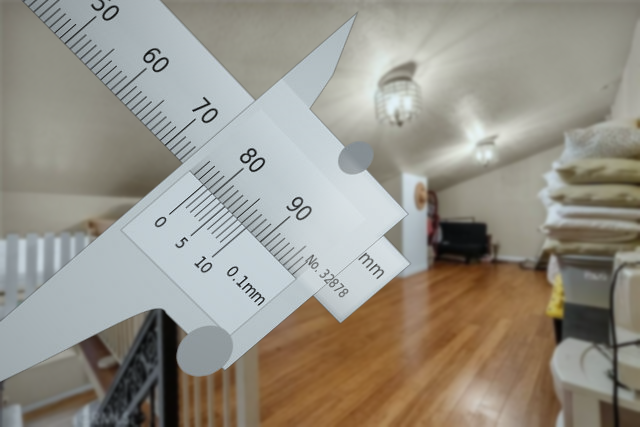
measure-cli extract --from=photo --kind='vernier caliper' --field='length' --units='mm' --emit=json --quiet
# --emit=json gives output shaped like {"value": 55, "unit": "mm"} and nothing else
{"value": 78.0, "unit": "mm"}
